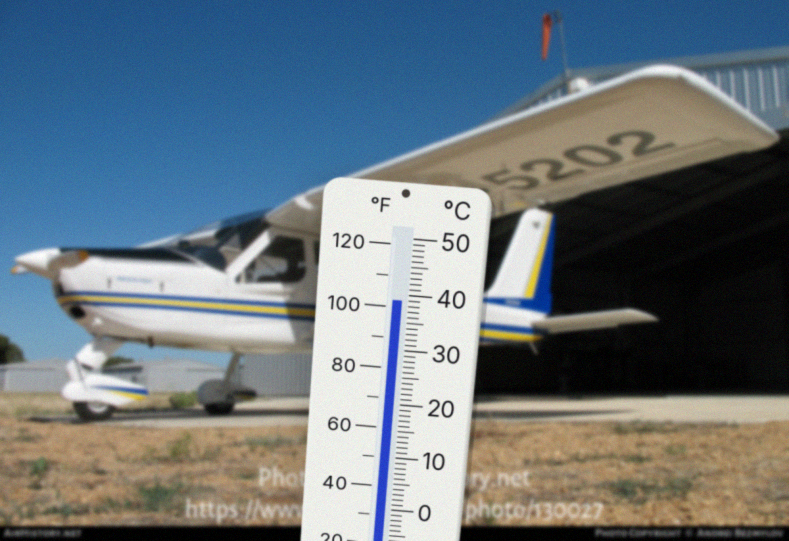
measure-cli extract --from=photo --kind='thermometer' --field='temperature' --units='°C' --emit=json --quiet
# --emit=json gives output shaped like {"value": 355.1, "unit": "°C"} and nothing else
{"value": 39, "unit": "°C"}
